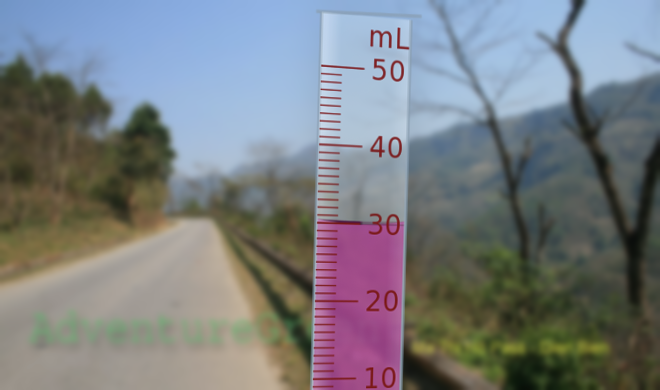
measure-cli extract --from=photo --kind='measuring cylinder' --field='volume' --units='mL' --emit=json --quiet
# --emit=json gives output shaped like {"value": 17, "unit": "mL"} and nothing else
{"value": 30, "unit": "mL"}
